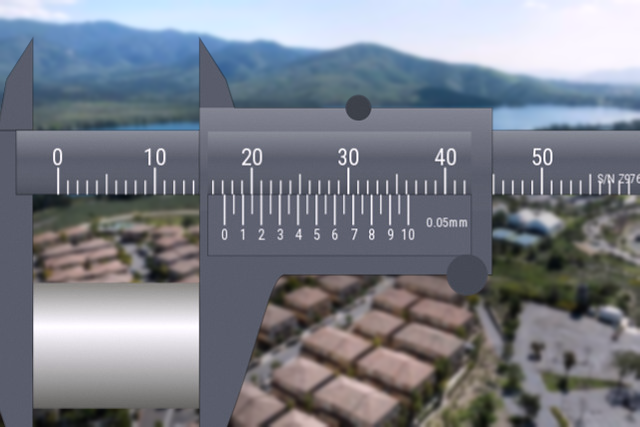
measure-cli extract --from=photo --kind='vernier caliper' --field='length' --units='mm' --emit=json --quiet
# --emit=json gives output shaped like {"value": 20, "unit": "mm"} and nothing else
{"value": 17.2, "unit": "mm"}
